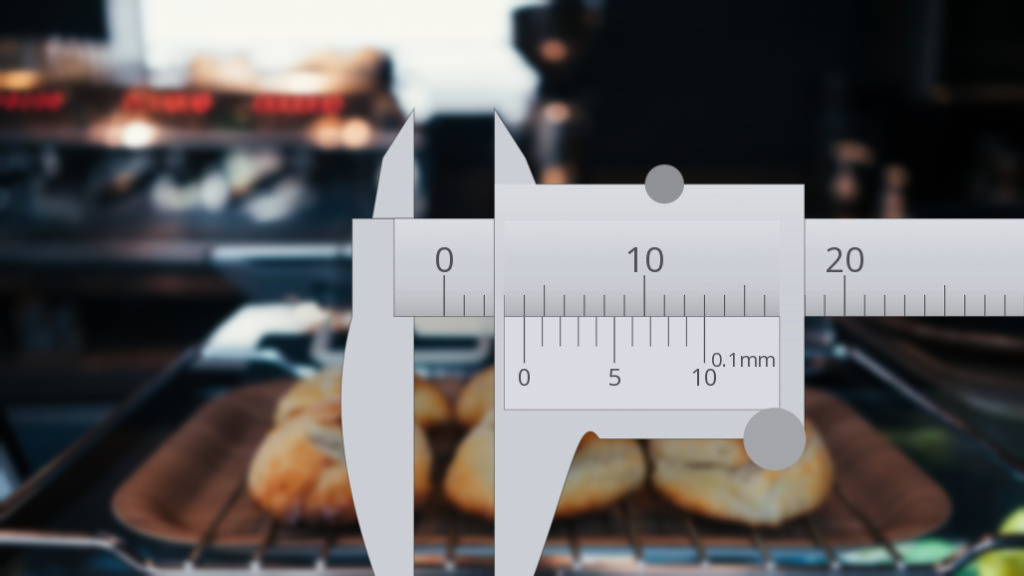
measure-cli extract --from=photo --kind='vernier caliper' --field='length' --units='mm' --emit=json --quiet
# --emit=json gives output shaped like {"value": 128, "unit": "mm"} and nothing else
{"value": 4.0, "unit": "mm"}
